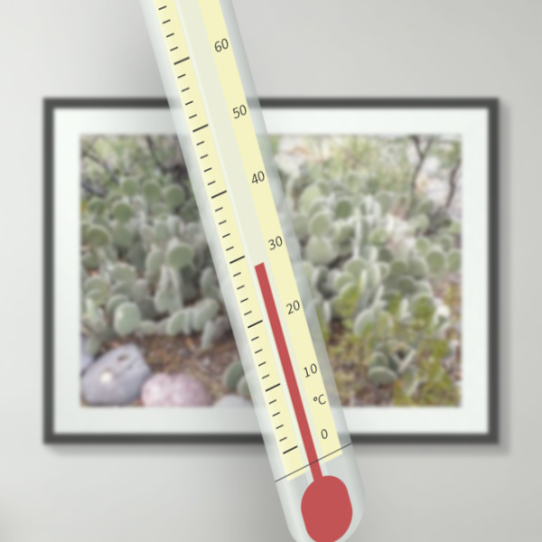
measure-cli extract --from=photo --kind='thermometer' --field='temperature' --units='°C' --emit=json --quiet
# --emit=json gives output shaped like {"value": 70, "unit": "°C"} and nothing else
{"value": 28, "unit": "°C"}
